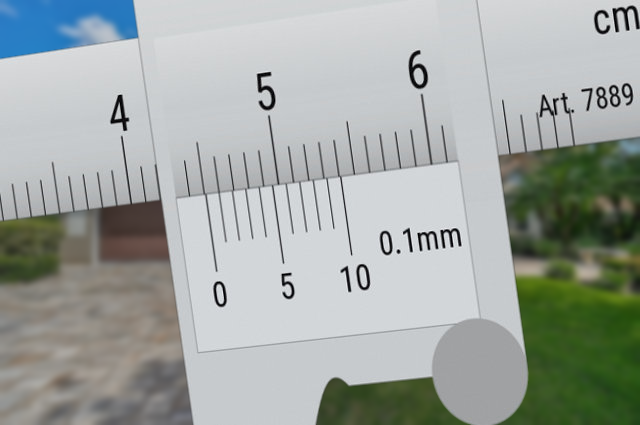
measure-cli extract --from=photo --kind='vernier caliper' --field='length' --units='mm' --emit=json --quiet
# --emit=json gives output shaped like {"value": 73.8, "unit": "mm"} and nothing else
{"value": 45.1, "unit": "mm"}
